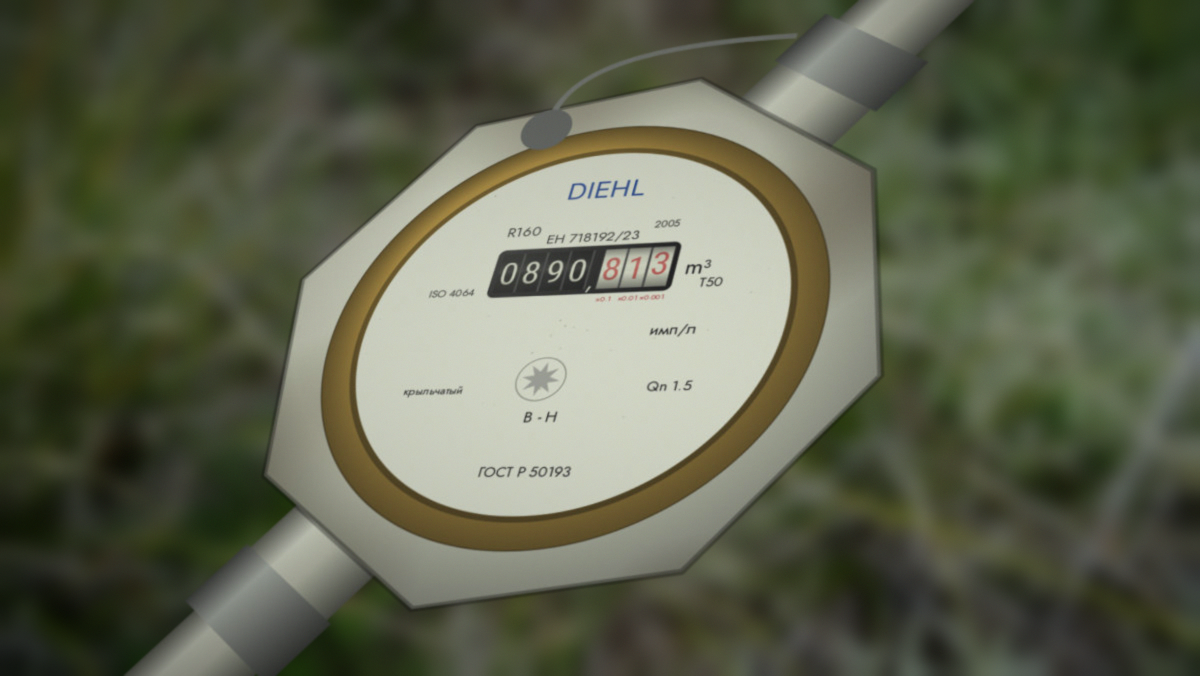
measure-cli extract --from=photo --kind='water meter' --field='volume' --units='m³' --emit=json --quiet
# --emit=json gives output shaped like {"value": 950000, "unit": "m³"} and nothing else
{"value": 890.813, "unit": "m³"}
